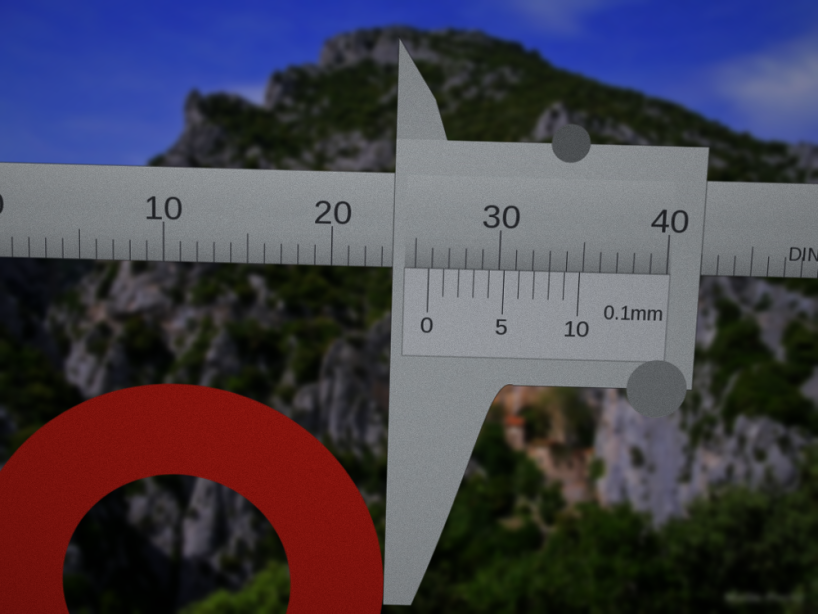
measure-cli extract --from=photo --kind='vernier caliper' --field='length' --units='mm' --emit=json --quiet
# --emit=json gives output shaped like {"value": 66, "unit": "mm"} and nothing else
{"value": 25.8, "unit": "mm"}
